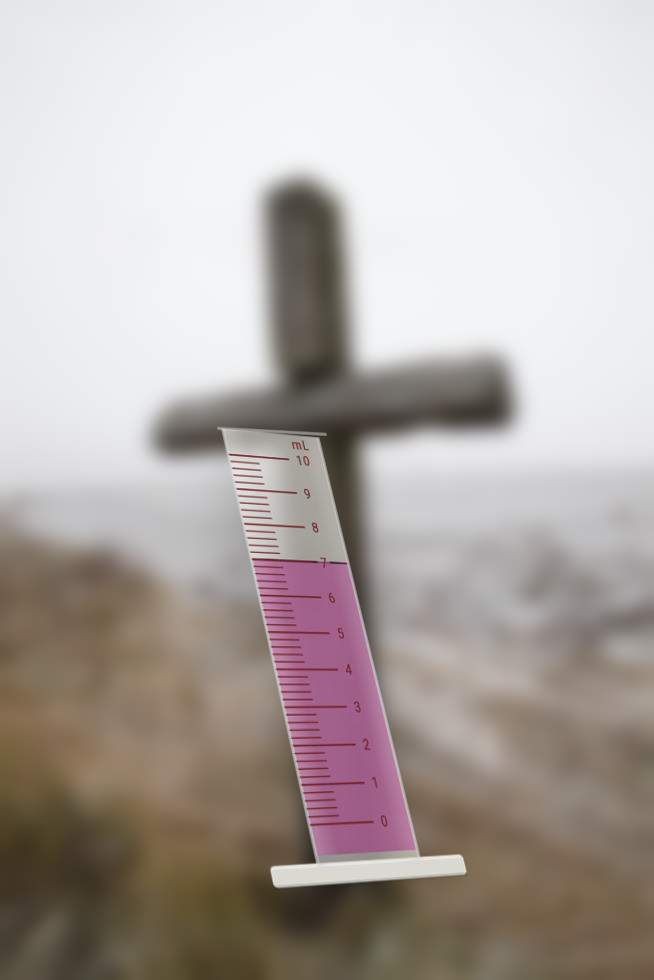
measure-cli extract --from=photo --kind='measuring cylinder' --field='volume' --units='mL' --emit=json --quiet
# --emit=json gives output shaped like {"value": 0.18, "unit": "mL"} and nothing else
{"value": 7, "unit": "mL"}
